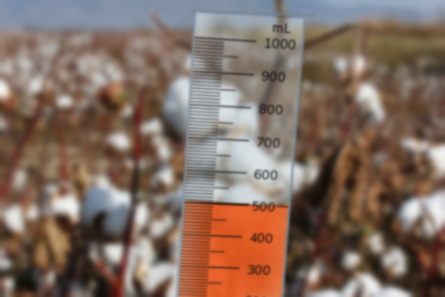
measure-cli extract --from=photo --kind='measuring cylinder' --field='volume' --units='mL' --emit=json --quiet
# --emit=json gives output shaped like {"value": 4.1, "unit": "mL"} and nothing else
{"value": 500, "unit": "mL"}
